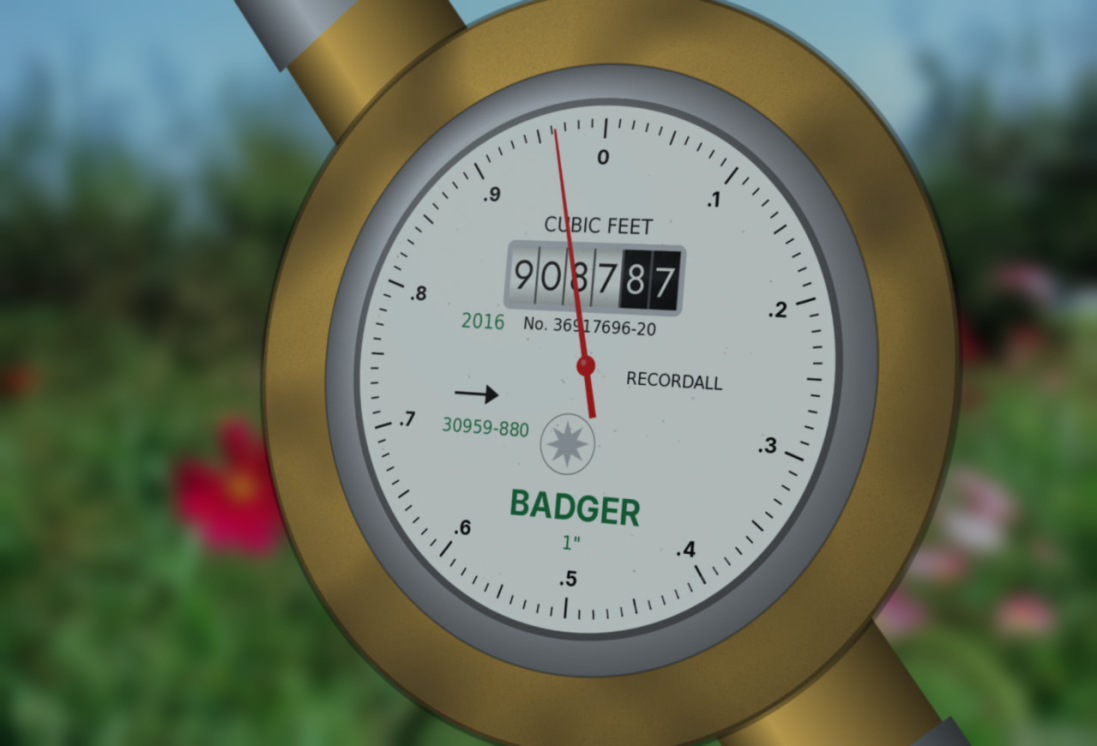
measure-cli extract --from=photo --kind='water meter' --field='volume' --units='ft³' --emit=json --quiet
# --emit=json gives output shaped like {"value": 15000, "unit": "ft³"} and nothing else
{"value": 908786.96, "unit": "ft³"}
